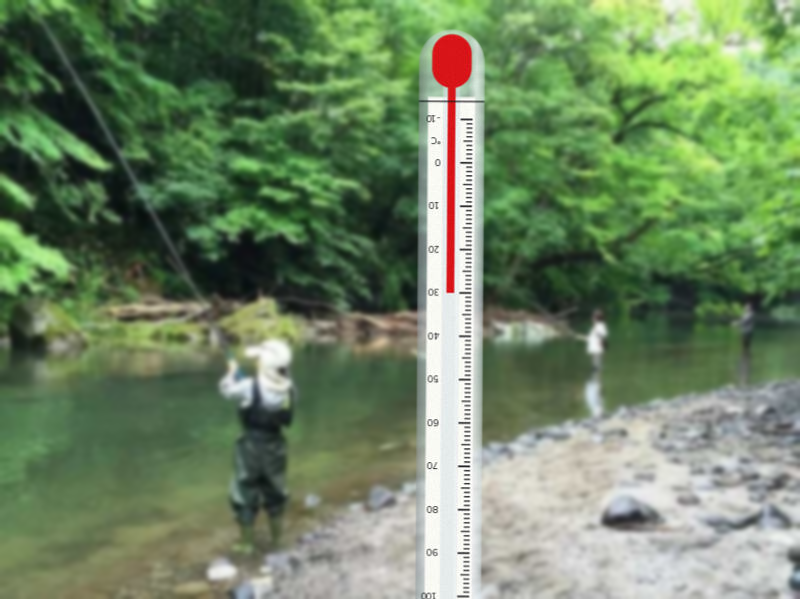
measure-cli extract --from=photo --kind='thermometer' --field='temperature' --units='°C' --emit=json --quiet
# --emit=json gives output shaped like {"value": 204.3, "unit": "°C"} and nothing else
{"value": 30, "unit": "°C"}
